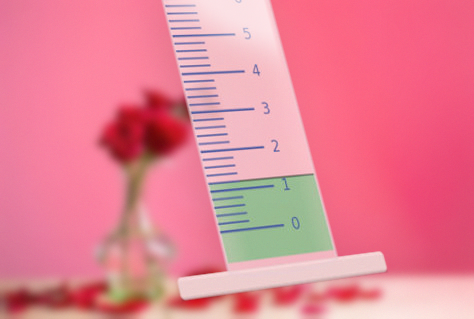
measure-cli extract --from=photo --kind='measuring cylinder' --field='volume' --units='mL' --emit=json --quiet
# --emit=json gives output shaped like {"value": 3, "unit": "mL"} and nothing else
{"value": 1.2, "unit": "mL"}
